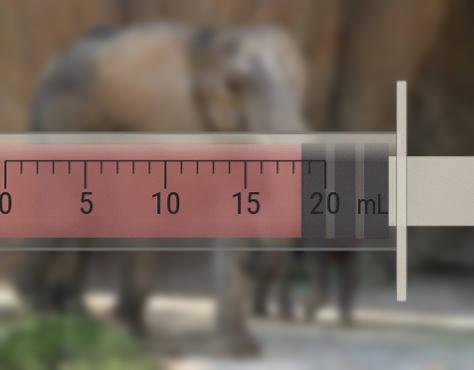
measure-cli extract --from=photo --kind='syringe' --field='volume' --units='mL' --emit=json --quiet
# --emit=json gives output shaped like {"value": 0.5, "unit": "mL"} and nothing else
{"value": 18.5, "unit": "mL"}
